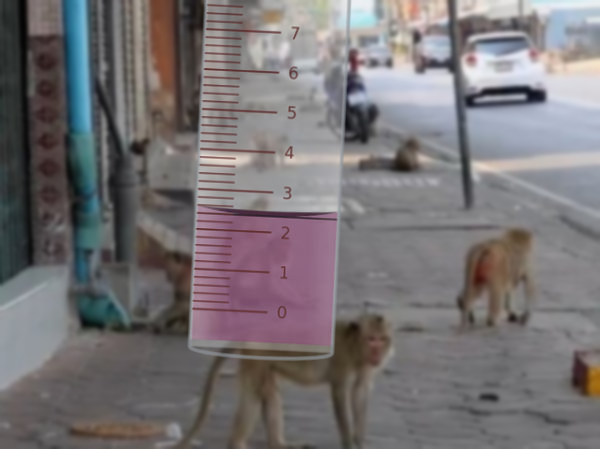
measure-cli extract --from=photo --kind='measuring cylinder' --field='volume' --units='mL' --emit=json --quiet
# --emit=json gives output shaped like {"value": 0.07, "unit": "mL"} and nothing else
{"value": 2.4, "unit": "mL"}
